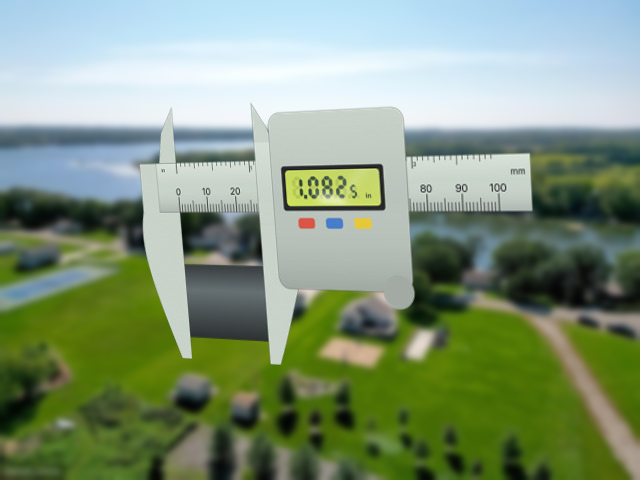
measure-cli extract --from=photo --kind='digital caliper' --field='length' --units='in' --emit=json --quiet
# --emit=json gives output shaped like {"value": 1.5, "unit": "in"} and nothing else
{"value": 1.0825, "unit": "in"}
